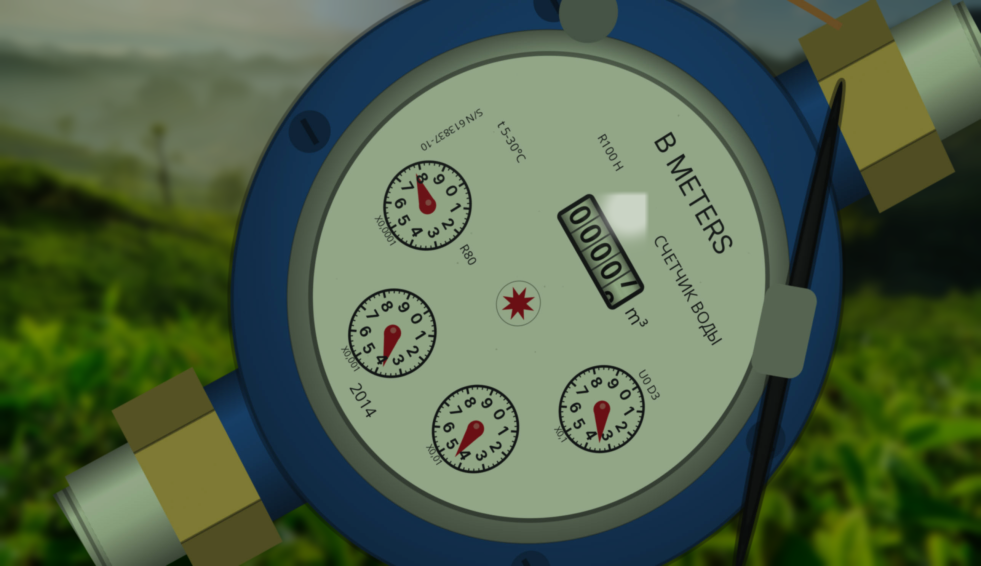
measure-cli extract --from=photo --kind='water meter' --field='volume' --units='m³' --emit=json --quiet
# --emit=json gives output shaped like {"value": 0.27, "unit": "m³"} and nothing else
{"value": 7.3437, "unit": "m³"}
